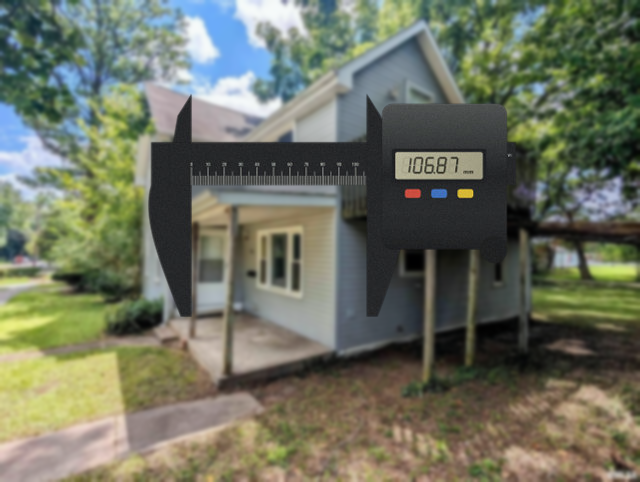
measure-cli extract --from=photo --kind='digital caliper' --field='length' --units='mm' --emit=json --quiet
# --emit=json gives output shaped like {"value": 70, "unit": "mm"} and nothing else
{"value": 106.87, "unit": "mm"}
